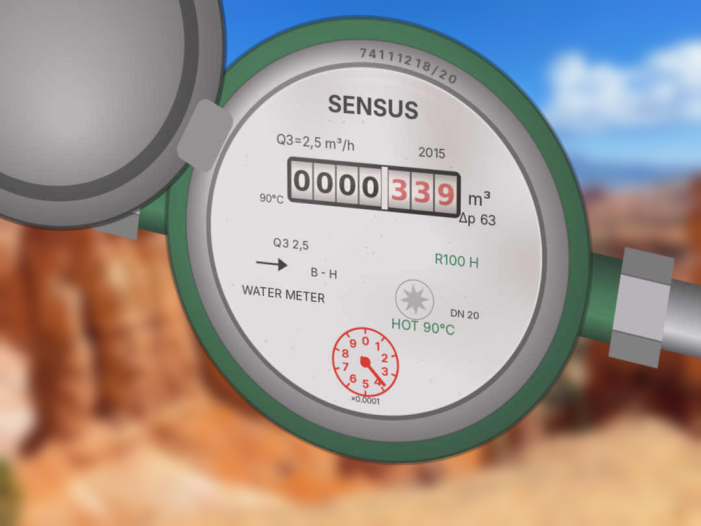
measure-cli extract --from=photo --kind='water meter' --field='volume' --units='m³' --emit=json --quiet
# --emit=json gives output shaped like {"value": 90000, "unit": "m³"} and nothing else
{"value": 0.3393, "unit": "m³"}
